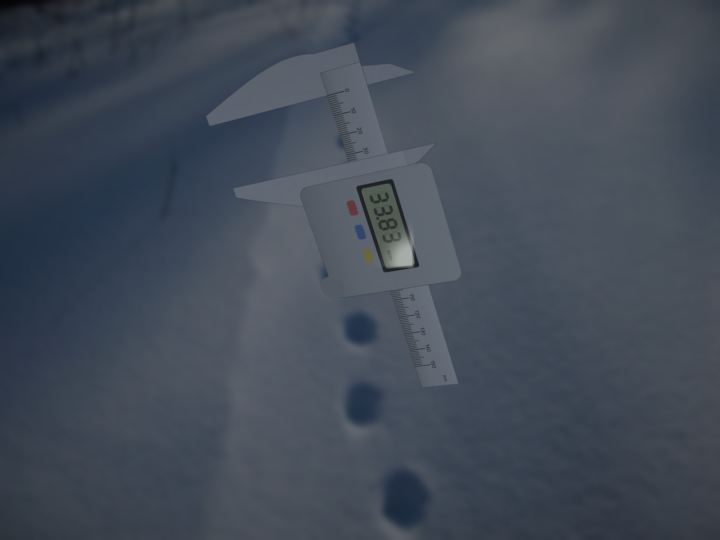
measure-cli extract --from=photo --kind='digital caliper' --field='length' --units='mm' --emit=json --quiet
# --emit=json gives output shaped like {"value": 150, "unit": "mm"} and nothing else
{"value": 33.83, "unit": "mm"}
